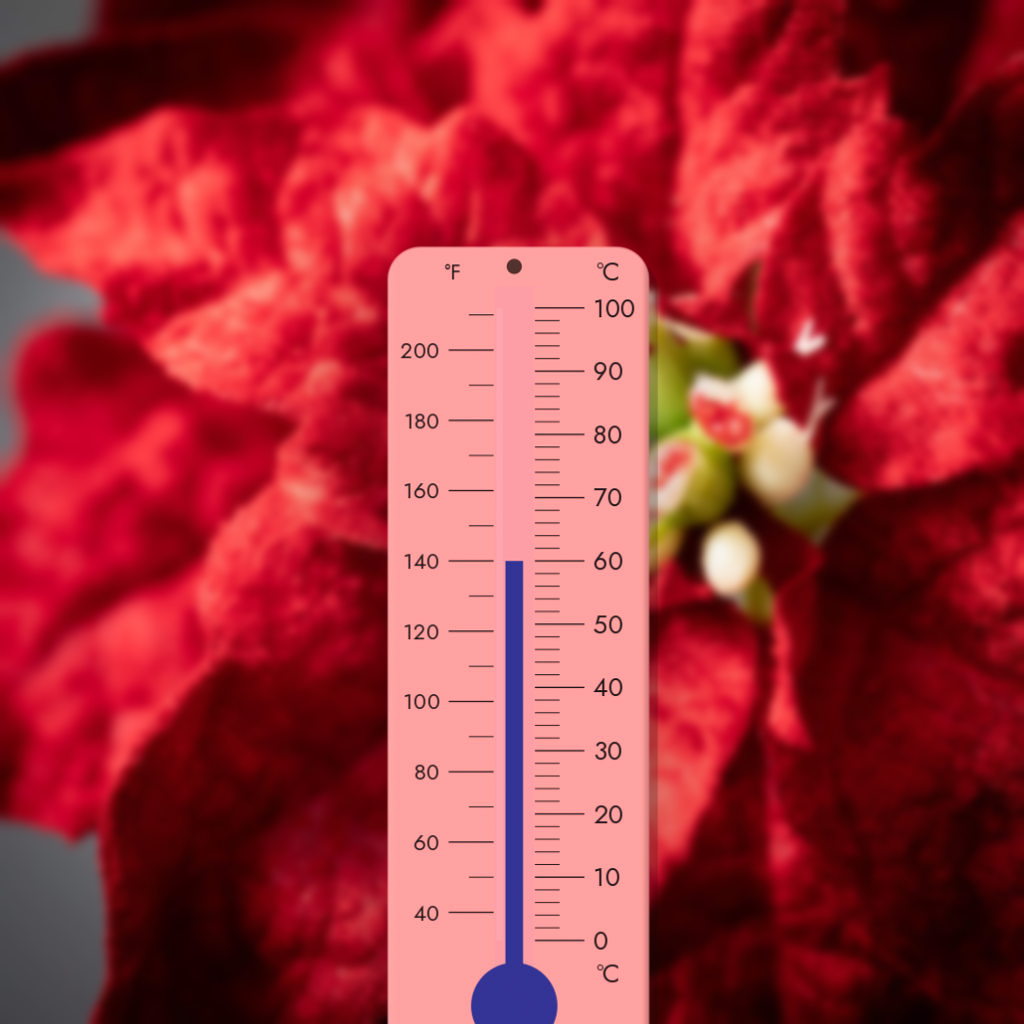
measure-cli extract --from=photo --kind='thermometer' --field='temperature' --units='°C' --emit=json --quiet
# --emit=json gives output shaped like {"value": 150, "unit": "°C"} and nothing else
{"value": 60, "unit": "°C"}
